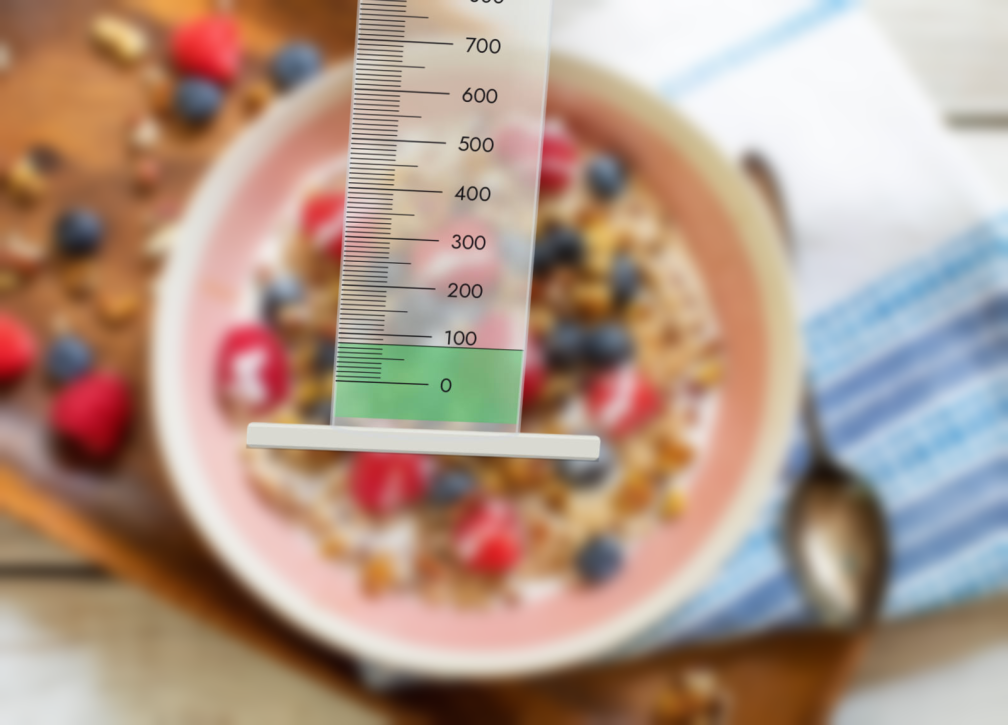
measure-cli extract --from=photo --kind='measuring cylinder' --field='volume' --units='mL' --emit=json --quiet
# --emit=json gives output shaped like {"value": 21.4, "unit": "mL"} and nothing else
{"value": 80, "unit": "mL"}
